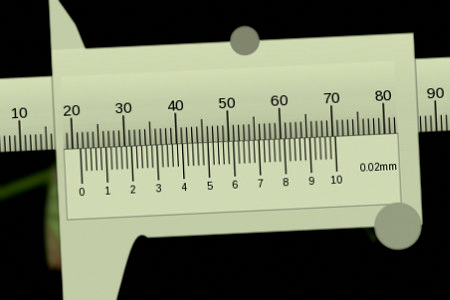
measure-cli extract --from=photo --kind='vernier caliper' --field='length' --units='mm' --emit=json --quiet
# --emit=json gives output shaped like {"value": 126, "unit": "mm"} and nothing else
{"value": 21.5, "unit": "mm"}
